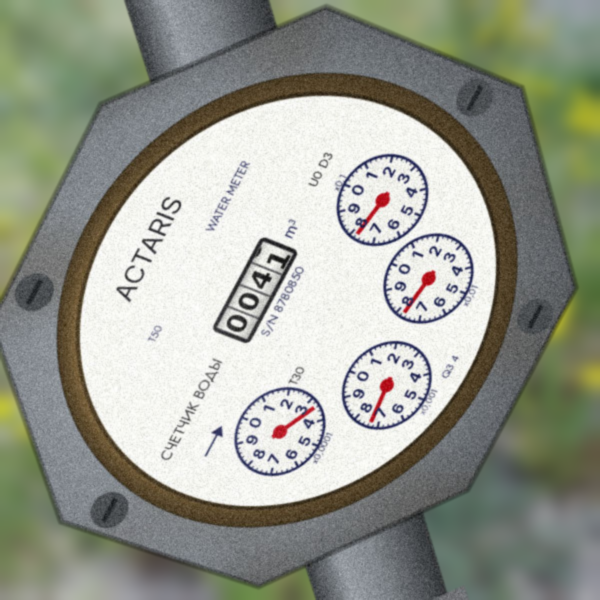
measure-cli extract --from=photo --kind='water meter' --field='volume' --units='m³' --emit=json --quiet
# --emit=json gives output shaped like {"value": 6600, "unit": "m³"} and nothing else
{"value": 40.7773, "unit": "m³"}
